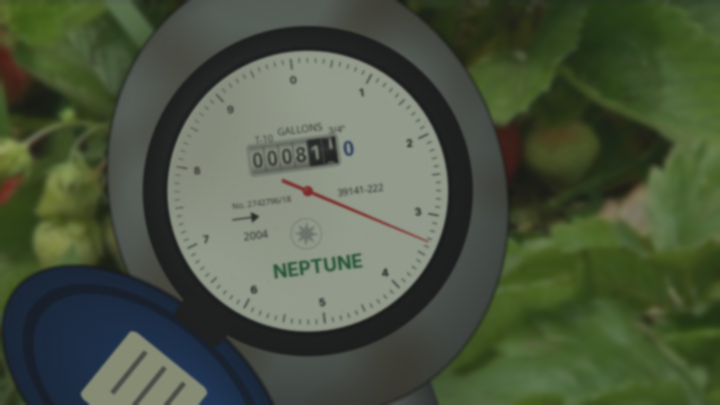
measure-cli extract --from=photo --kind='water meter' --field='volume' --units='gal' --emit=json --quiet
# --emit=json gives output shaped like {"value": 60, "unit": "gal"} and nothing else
{"value": 8113.3, "unit": "gal"}
